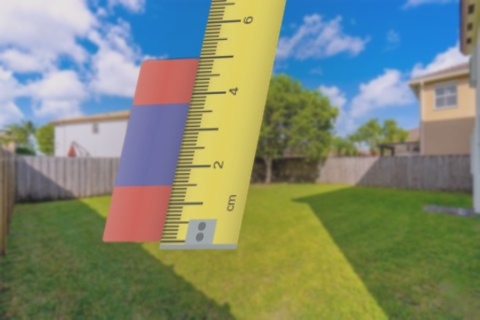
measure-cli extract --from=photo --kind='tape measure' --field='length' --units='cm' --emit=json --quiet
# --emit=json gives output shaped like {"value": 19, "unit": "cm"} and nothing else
{"value": 5, "unit": "cm"}
